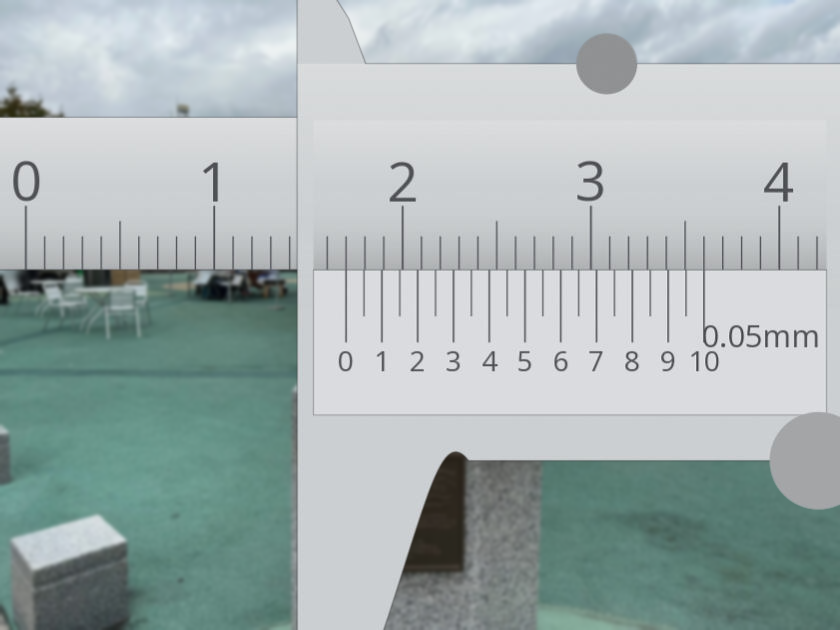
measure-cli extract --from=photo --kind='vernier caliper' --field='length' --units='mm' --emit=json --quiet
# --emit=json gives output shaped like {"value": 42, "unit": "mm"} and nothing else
{"value": 17.0, "unit": "mm"}
